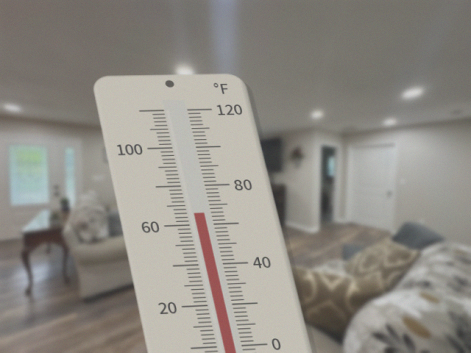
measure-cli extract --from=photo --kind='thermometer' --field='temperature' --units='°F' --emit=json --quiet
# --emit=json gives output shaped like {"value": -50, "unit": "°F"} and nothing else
{"value": 66, "unit": "°F"}
